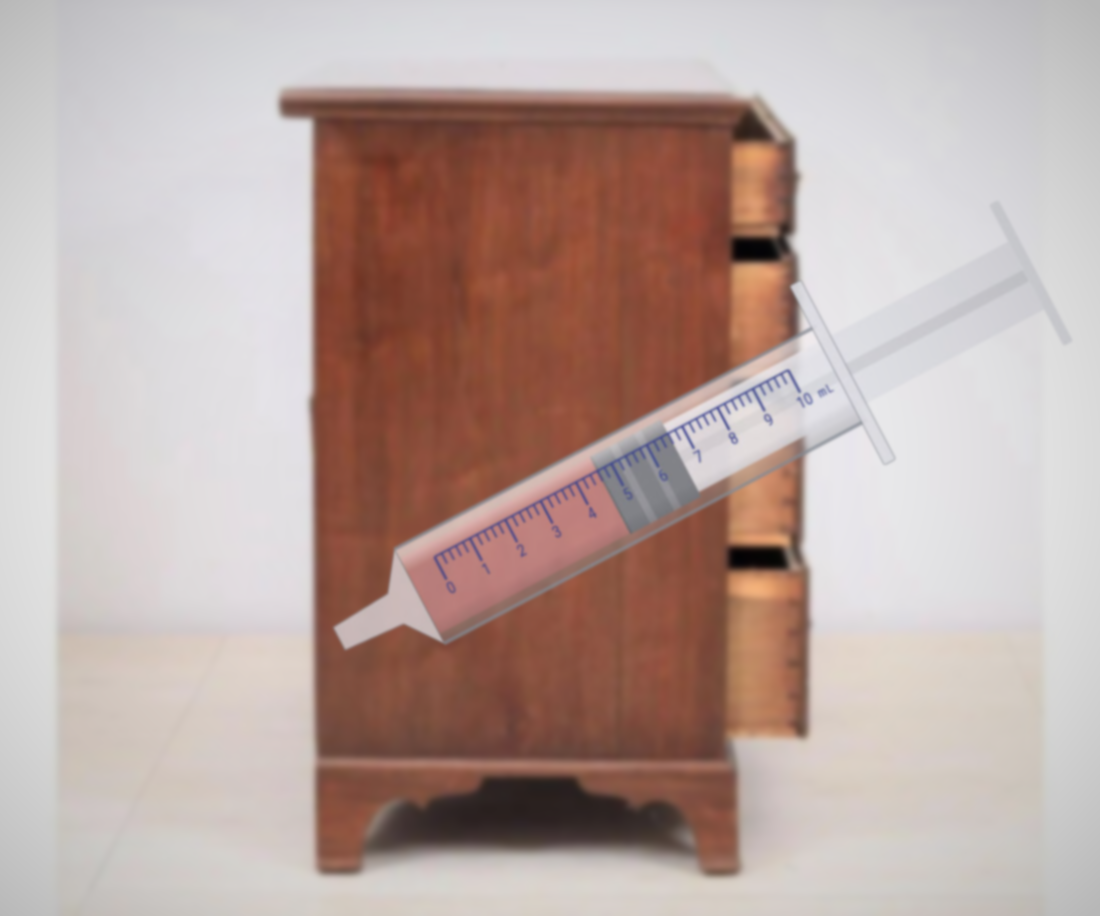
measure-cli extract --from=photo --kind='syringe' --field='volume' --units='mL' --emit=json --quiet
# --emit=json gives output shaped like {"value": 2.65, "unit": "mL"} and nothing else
{"value": 4.6, "unit": "mL"}
